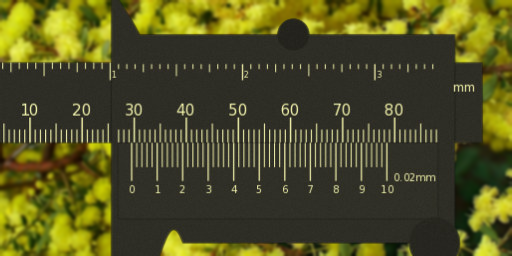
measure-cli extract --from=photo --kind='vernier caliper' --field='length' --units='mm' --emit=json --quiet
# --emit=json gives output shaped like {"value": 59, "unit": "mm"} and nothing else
{"value": 29.5, "unit": "mm"}
